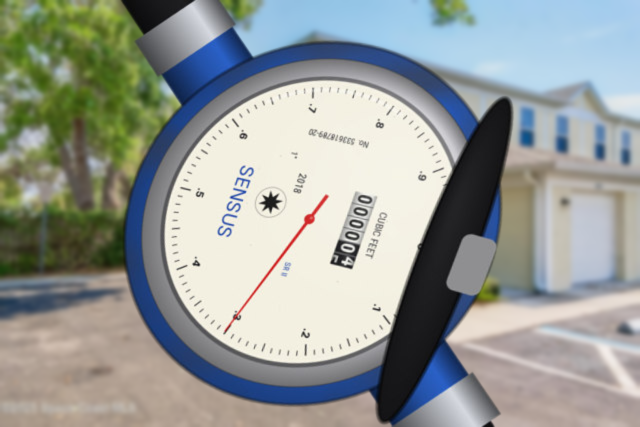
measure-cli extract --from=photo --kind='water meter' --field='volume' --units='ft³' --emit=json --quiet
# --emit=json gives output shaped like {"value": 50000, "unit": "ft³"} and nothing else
{"value": 4.30, "unit": "ft³"}
